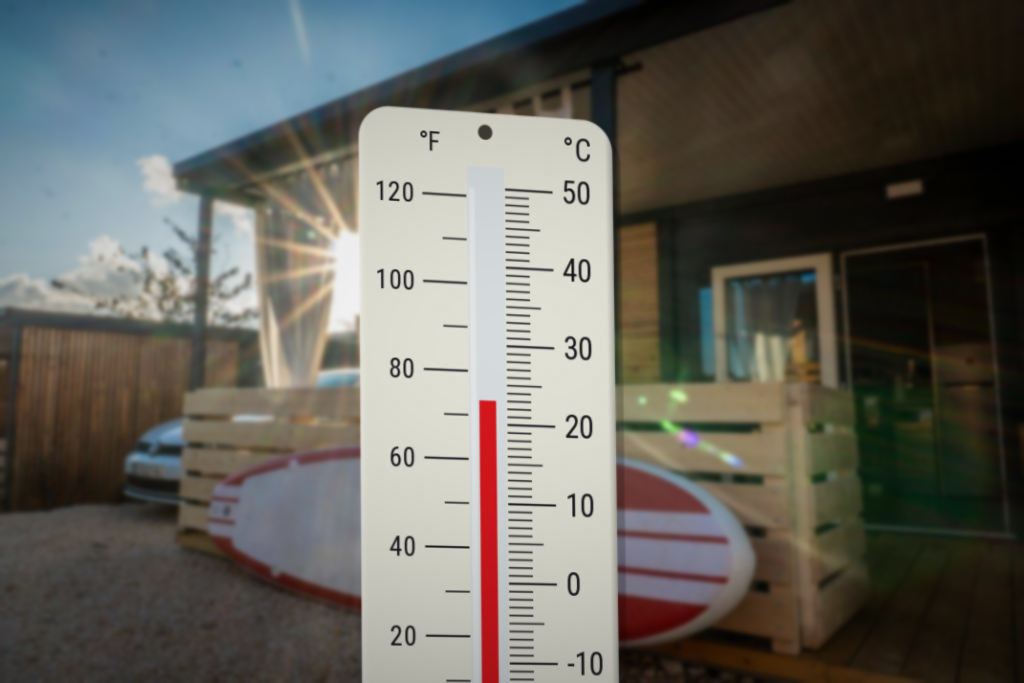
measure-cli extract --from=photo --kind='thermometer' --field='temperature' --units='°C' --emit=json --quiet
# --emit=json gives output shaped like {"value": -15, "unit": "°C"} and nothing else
{"value": 23, "unit": "°C"}
